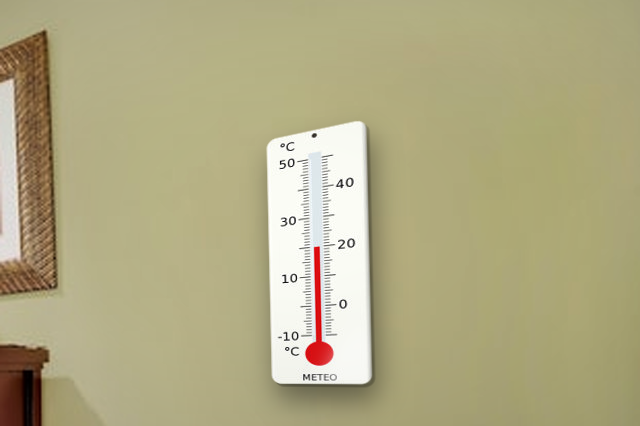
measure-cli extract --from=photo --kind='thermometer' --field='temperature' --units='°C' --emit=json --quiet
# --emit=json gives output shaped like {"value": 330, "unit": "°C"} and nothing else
{"value": 20, "unit": "°C"}
